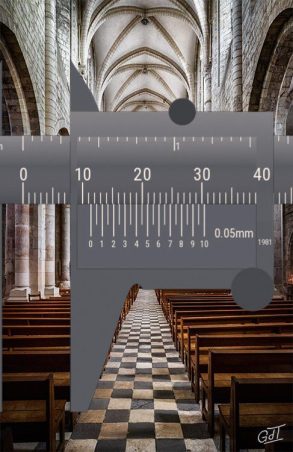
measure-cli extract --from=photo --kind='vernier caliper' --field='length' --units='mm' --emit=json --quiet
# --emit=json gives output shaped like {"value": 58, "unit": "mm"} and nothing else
{"value": 11.4, "unit": "mm"}
